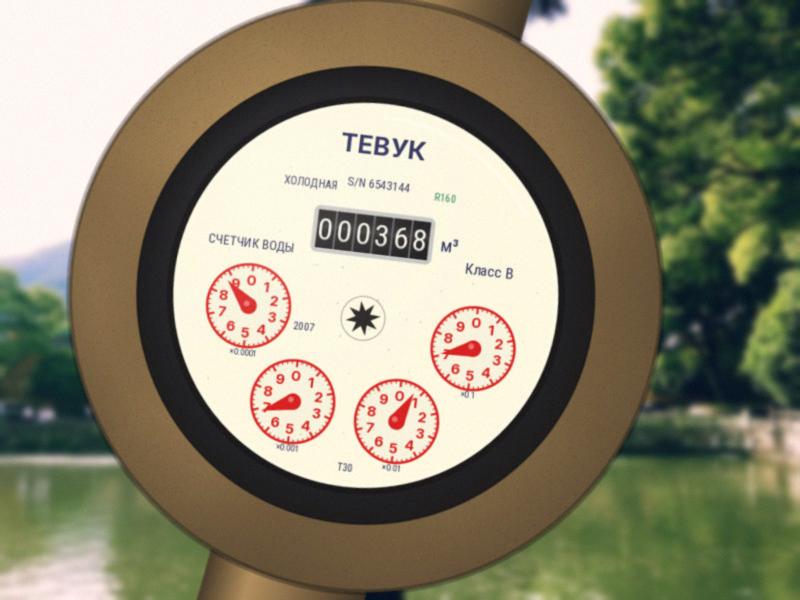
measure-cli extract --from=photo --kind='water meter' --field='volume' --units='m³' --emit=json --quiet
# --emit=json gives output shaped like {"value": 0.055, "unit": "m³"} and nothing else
{"value": 368.7068, "unit": "m³"}
